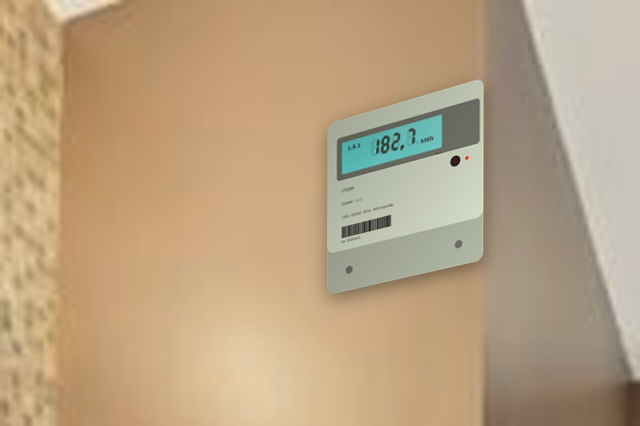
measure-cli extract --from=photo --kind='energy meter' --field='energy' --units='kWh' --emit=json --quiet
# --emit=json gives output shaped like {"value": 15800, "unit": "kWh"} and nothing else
{"value": 182.7, "unit": "kWh"}
